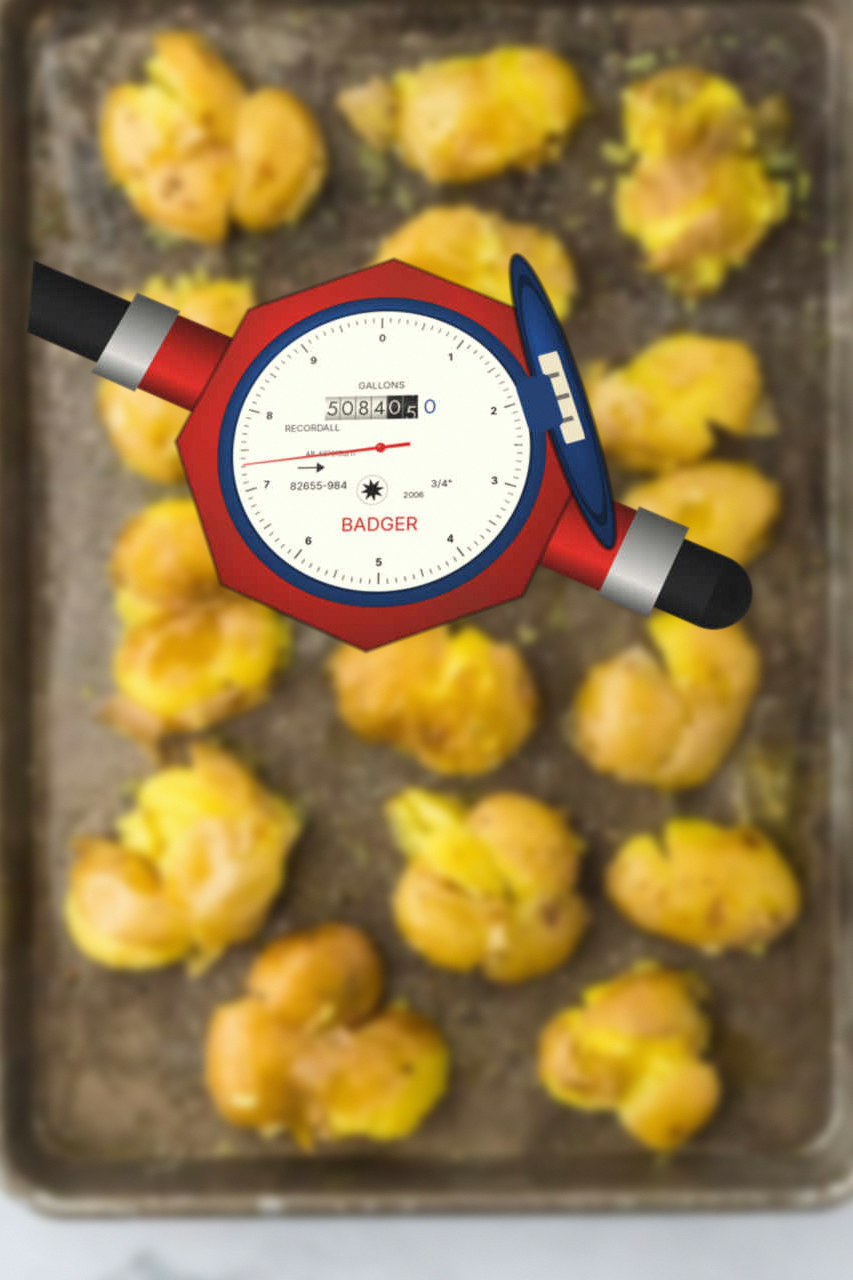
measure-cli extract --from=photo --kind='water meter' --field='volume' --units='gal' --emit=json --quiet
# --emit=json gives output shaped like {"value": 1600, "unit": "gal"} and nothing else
{"value": 5084047.3, "unit": "gal"}
